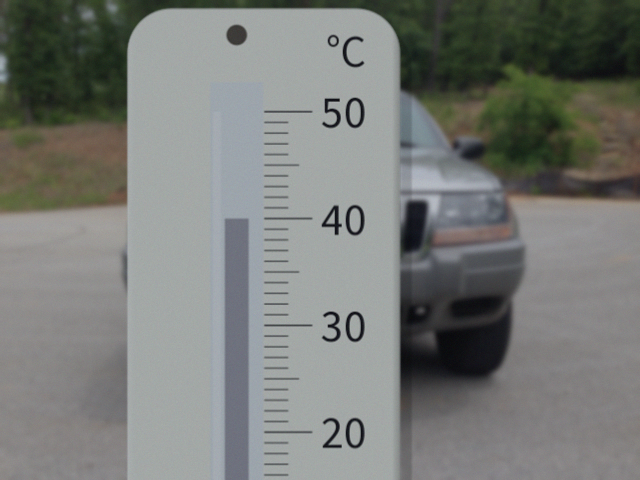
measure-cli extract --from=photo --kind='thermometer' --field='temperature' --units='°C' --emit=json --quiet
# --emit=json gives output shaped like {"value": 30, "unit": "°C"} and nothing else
{"value": 40, "unit": "°C"}
